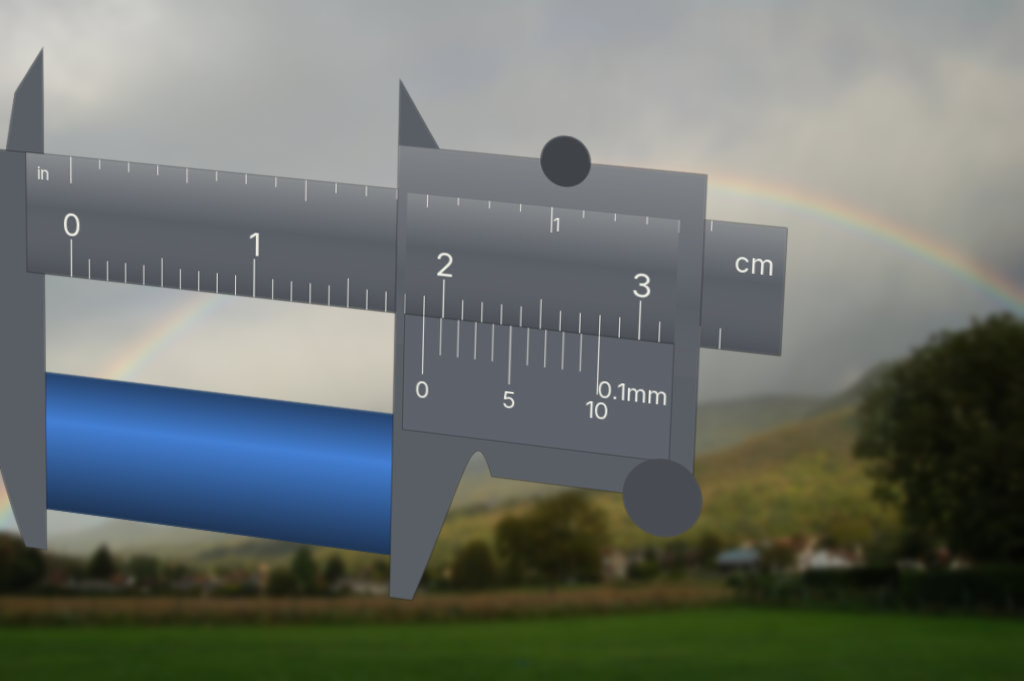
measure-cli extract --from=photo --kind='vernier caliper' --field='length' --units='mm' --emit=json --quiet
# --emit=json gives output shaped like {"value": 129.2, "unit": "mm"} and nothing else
{"value": 19.0, "unit": "mm"}
